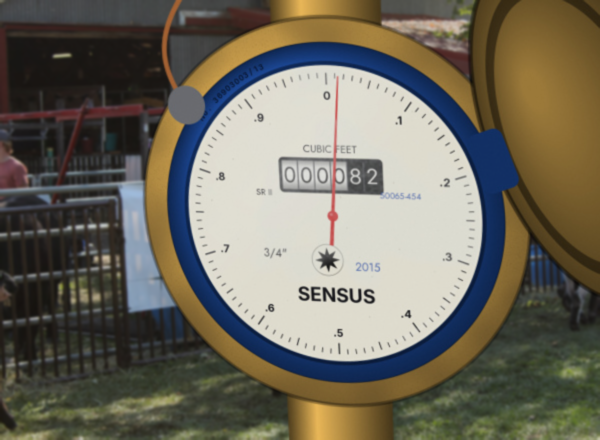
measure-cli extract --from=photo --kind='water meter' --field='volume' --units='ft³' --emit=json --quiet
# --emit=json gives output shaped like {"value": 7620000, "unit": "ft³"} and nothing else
{"value": 82.01, "unit": "ft³"}
